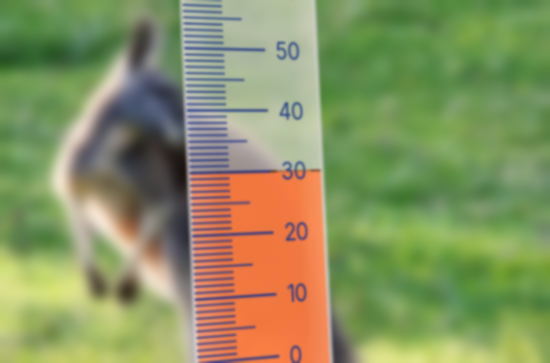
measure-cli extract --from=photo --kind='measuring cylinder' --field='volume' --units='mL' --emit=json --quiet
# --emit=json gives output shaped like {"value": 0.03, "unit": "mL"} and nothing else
{"value": 30, "unit": "mL"}
